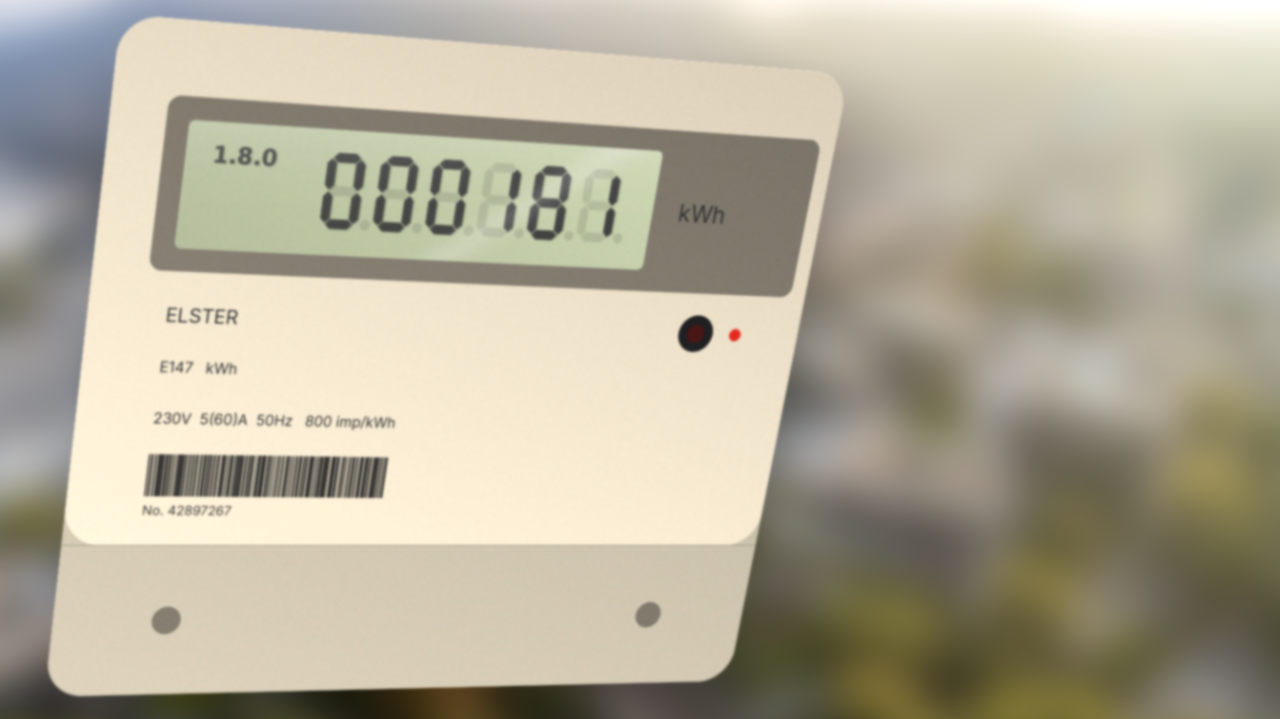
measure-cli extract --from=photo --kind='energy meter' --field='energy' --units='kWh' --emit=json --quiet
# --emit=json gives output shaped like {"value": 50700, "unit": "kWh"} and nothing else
{"value": 181, "unit": "kWh"}
